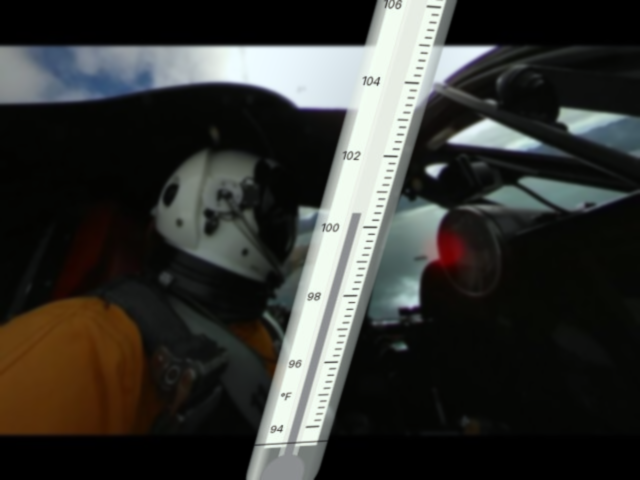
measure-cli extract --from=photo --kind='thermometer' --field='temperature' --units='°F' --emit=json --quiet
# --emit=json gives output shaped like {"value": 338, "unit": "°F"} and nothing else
{"value": 100.4, "unit": "°F"}
